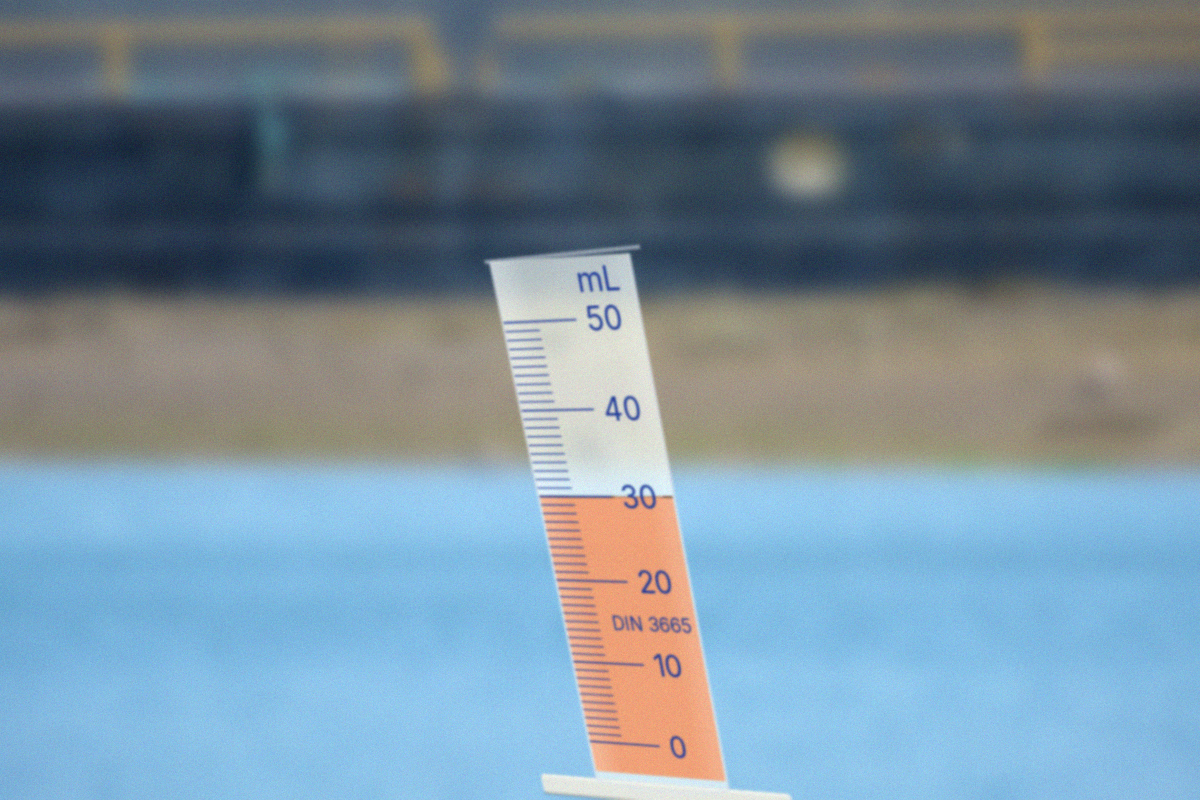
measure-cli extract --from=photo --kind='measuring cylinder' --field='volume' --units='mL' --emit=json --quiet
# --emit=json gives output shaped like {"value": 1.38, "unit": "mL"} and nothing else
{"value": 30, "unit": "mL"}
